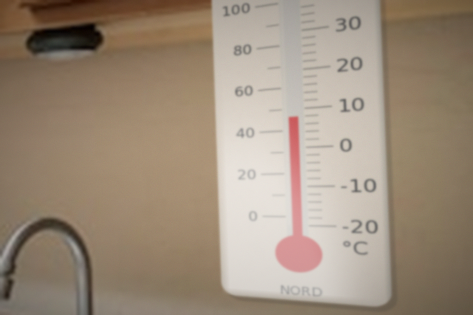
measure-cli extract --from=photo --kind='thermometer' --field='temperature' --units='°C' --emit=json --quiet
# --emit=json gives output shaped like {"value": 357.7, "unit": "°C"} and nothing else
{"value": 8, "unit": "°C"}
